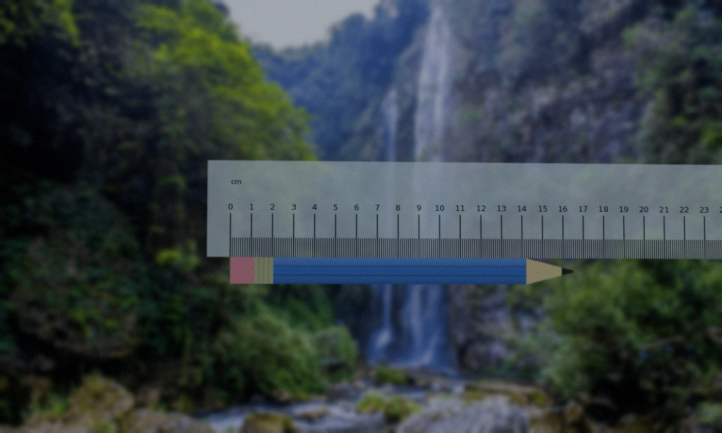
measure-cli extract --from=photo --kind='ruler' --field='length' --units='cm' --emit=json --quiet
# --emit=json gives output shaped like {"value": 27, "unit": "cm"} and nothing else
{"value": 16.5, "unit": "cm"}
